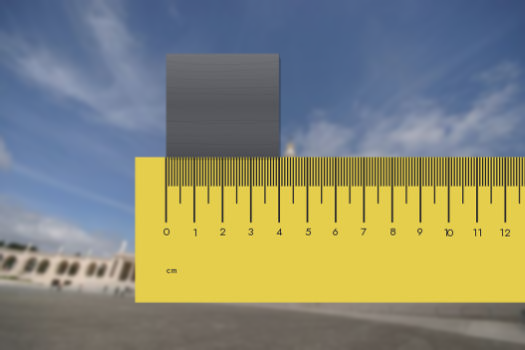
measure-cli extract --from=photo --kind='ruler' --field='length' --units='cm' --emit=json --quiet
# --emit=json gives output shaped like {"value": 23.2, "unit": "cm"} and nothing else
{"value": 4, "unit": "cm"}
